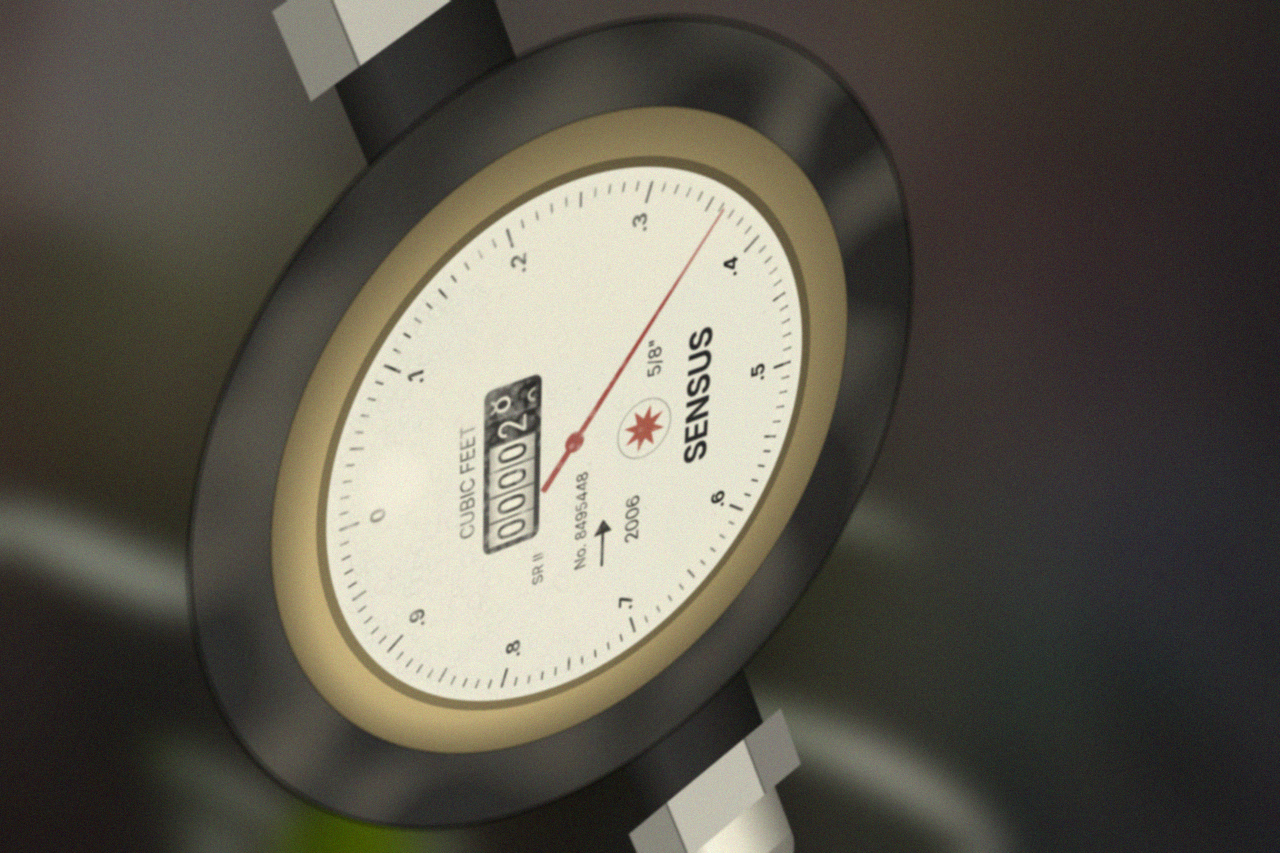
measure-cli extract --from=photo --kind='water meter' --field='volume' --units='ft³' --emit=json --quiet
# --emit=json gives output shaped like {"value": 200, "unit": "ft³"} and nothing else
{"value": 28.36, "unit": "ft³"}
